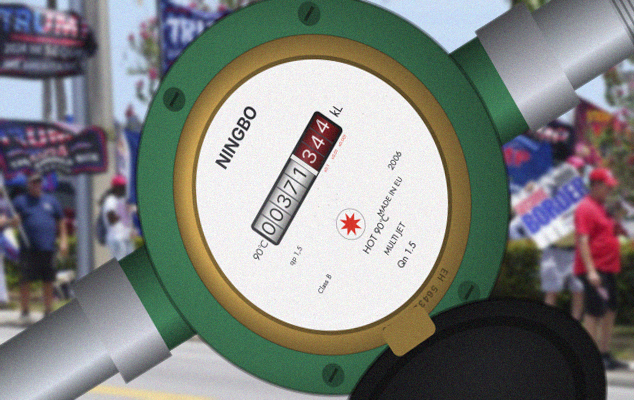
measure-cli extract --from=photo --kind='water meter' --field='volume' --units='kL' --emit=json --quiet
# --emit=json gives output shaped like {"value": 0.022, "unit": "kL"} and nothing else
{"value": 371.344, "unit": "kL"}
